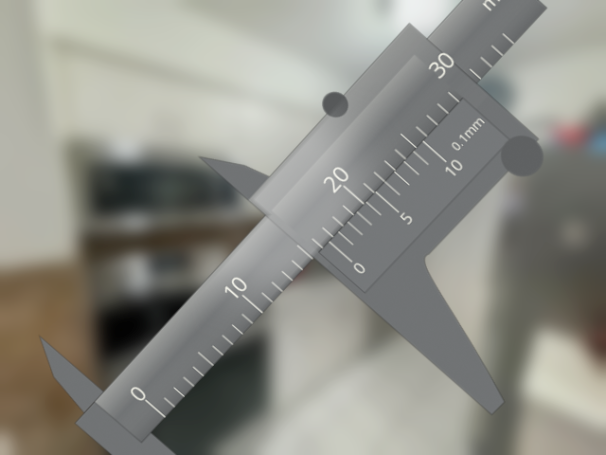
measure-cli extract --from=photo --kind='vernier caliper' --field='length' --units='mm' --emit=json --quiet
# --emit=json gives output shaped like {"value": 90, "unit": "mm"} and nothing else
{"value": 16.6, "unit": "mm"}
